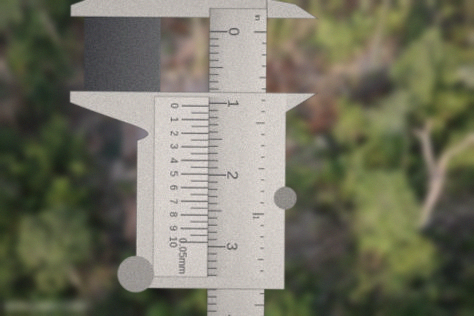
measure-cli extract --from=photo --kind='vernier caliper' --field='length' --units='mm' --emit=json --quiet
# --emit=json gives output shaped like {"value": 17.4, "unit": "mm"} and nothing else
{"value": 10.4, "unit": "mm"}
